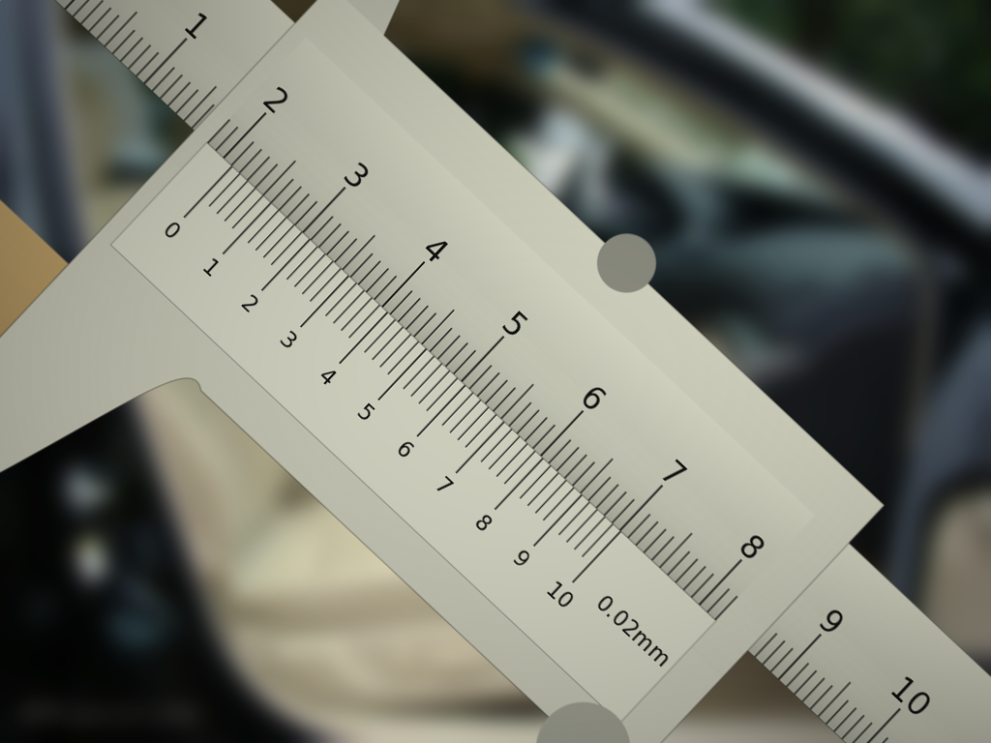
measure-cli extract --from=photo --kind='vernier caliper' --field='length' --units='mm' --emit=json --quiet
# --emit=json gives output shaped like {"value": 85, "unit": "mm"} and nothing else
{"value": 21.1, "unit": "mm"}
